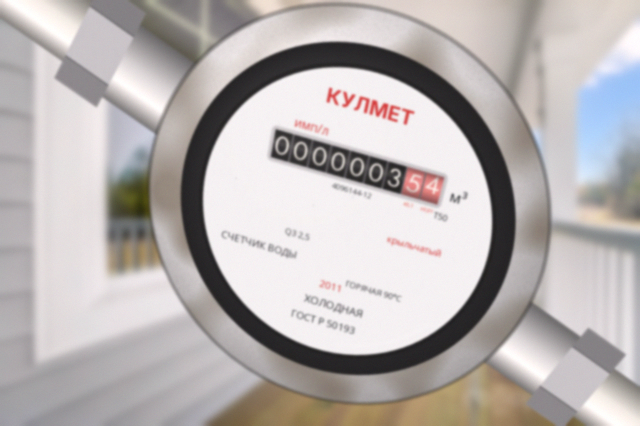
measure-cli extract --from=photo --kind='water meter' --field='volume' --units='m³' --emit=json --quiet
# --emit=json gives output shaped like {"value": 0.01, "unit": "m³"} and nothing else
{"value": 3.54, "unit": "m³"}
